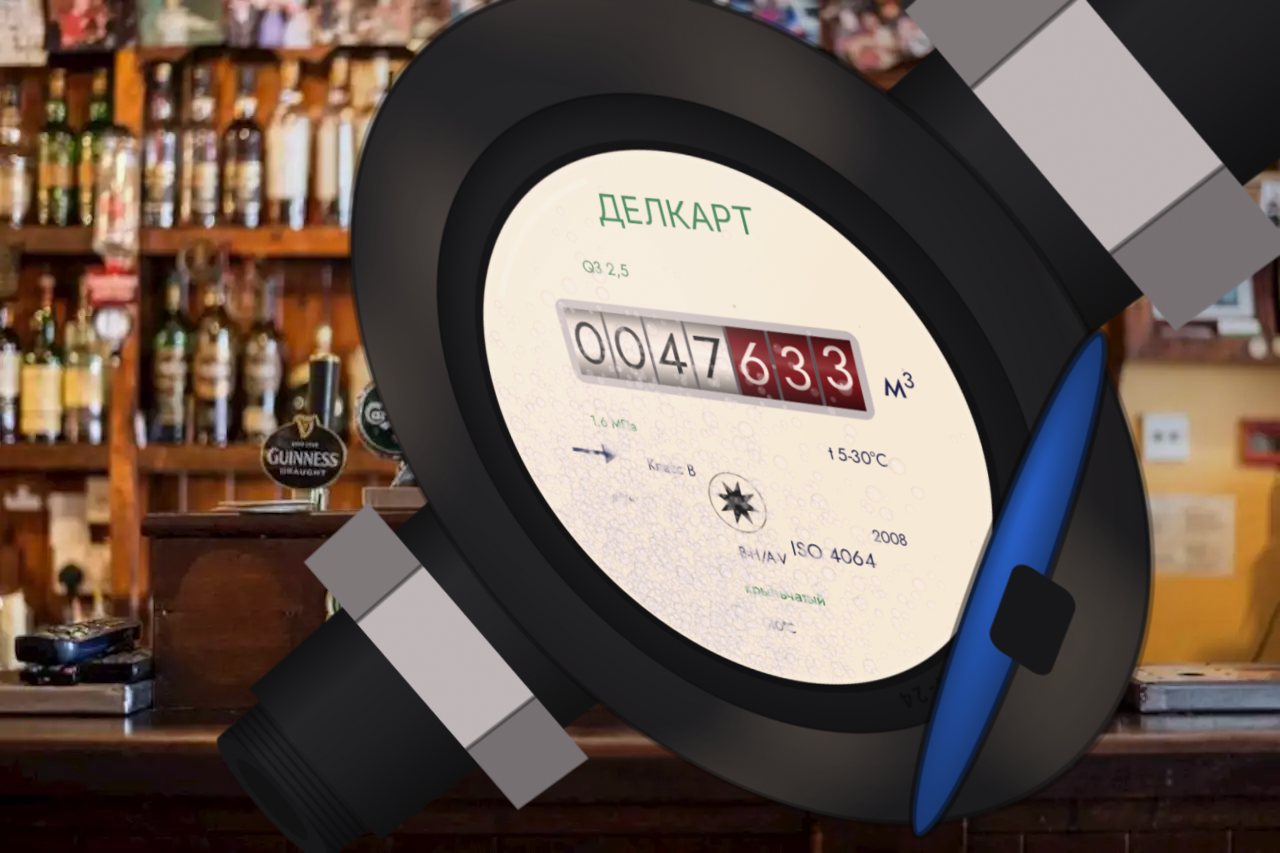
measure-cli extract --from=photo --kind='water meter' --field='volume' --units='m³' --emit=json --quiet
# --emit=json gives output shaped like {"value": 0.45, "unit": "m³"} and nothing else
{"value": 47.633, "unit": "m³"}
